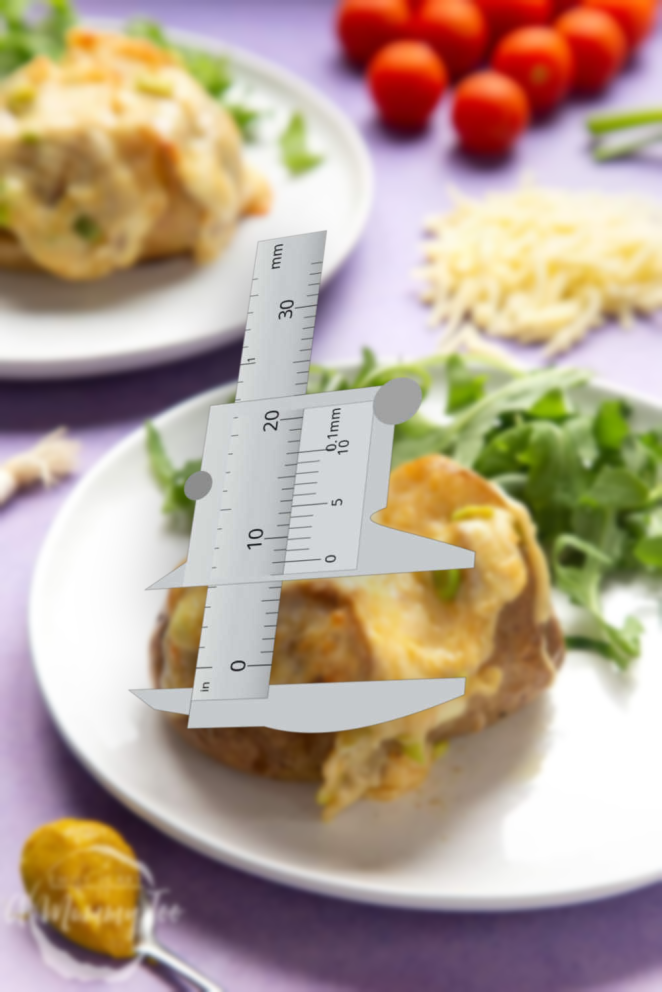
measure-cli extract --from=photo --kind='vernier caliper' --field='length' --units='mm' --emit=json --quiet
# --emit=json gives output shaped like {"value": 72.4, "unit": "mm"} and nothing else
{"value": 8.0, "unit": "mm"}
